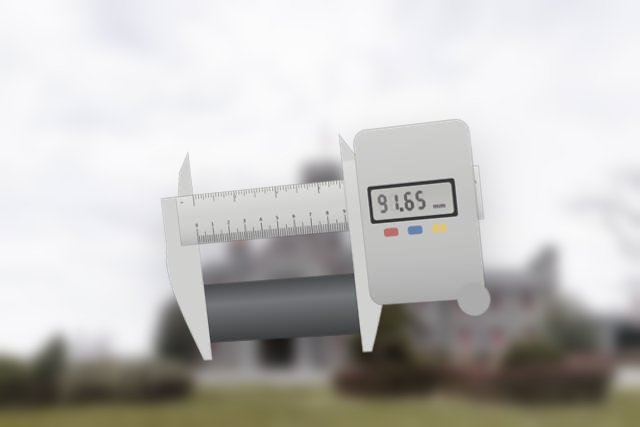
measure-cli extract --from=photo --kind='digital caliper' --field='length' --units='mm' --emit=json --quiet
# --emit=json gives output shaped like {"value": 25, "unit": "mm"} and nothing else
{"value": 91.65, "unit": "mm"}
